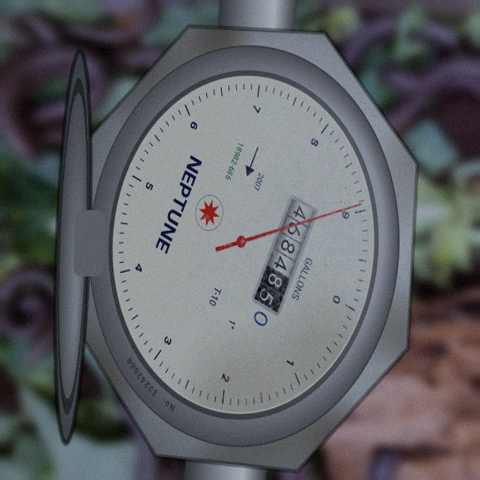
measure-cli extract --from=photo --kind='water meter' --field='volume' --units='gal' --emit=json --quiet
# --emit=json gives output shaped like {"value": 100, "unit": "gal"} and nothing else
{"value": 4684848.9, "unit": "gal"}
